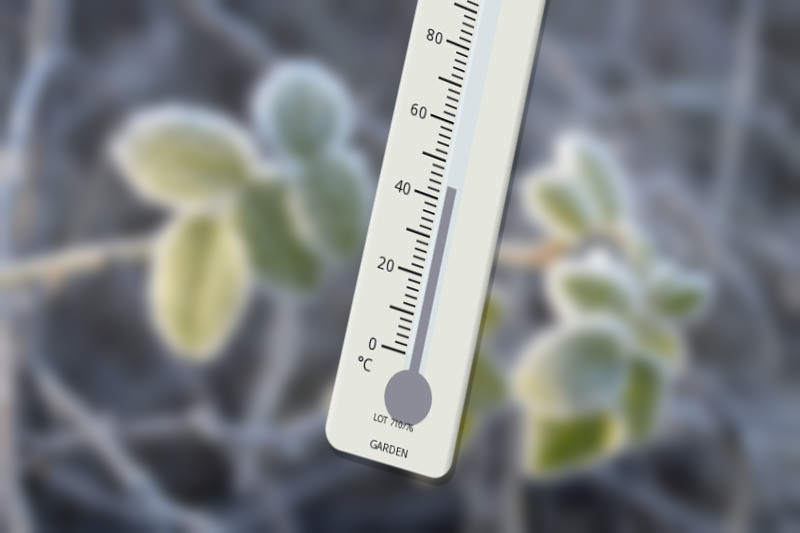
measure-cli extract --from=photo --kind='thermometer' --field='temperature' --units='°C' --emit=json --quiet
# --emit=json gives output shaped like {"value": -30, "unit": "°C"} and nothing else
{"value": 44, "unit": "°C"}
